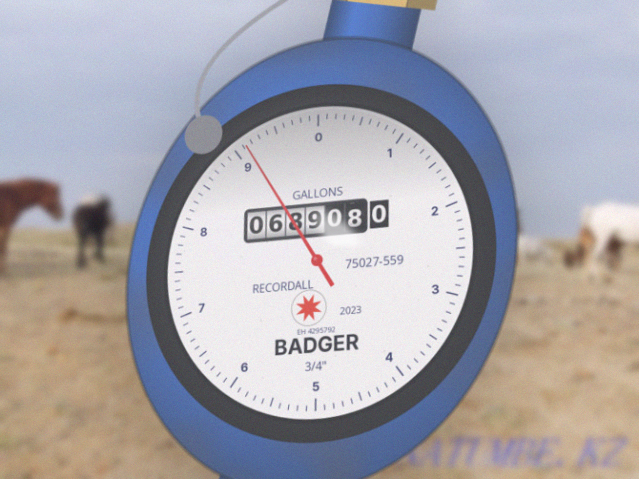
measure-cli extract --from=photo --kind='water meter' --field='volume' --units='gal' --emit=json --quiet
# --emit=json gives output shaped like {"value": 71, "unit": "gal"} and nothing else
{"value": 689079.1, "unit": "gal"}
